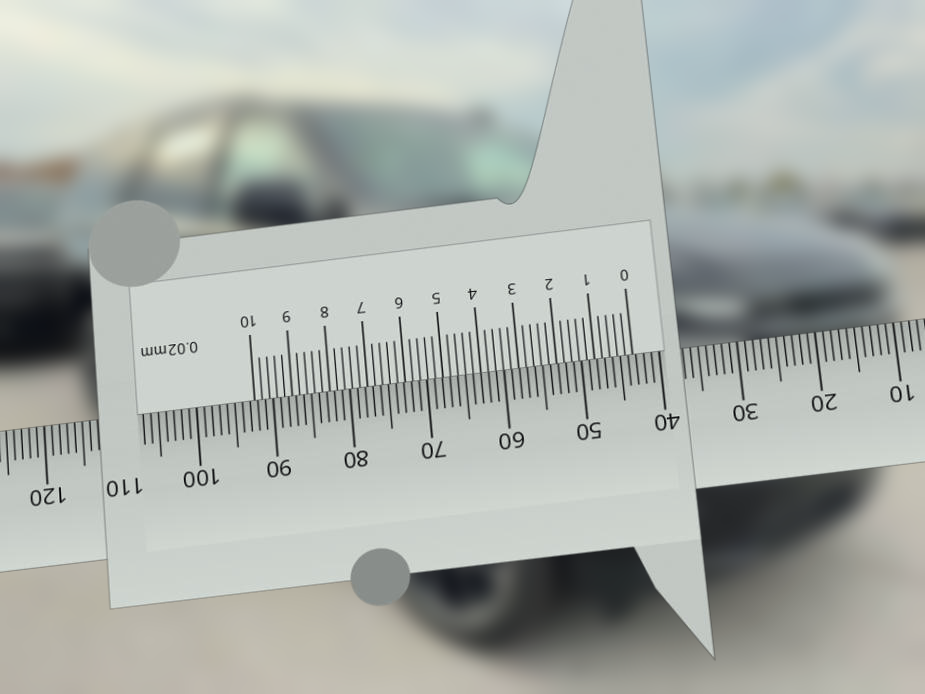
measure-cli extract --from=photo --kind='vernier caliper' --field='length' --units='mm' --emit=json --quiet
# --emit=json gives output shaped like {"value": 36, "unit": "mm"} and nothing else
{"value": 43.4, "unit": "mm"}
